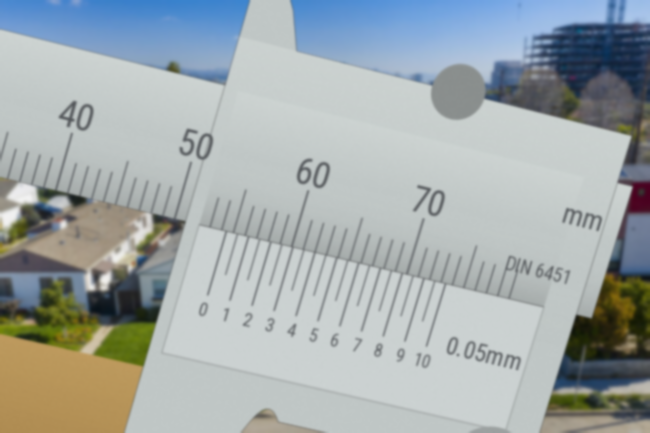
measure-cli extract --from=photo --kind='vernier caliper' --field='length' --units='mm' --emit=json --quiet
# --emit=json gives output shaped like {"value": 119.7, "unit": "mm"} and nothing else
{"value": 54.4, "unit": "mm"}
